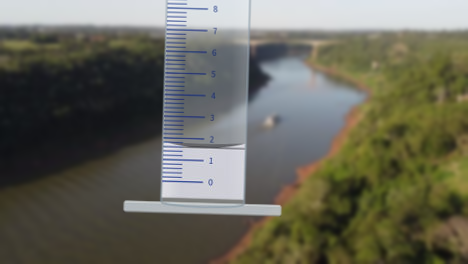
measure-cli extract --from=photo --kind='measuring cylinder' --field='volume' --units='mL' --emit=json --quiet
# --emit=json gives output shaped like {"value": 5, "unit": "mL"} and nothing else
{"value": 1.6, "unit": "mL"}
